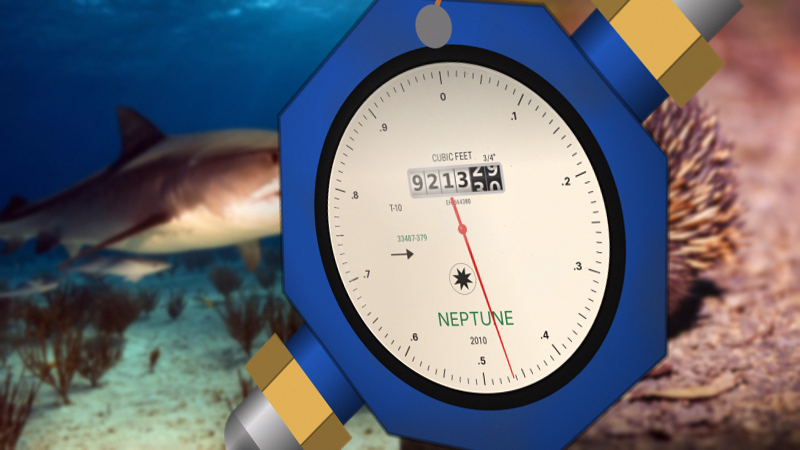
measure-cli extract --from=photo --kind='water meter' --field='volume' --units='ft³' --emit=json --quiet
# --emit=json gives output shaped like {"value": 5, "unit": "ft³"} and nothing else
{"value": 921329.46, "unit": "ft³"}
